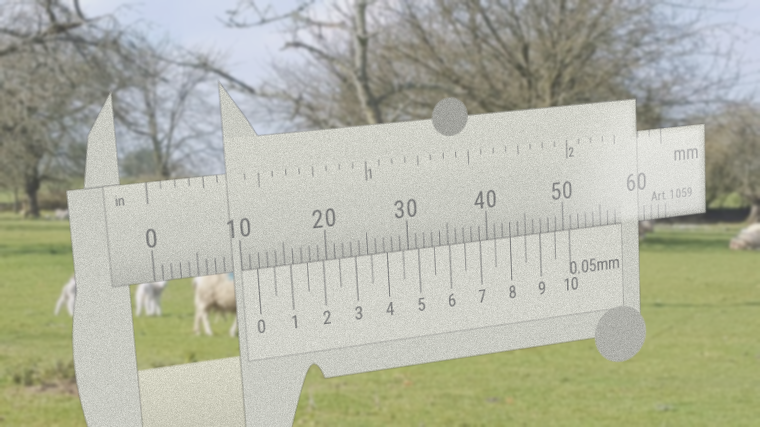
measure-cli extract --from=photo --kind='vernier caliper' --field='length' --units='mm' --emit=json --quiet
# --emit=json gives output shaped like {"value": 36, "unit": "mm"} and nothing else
{"value": 11.8, "unit": "mm"}
